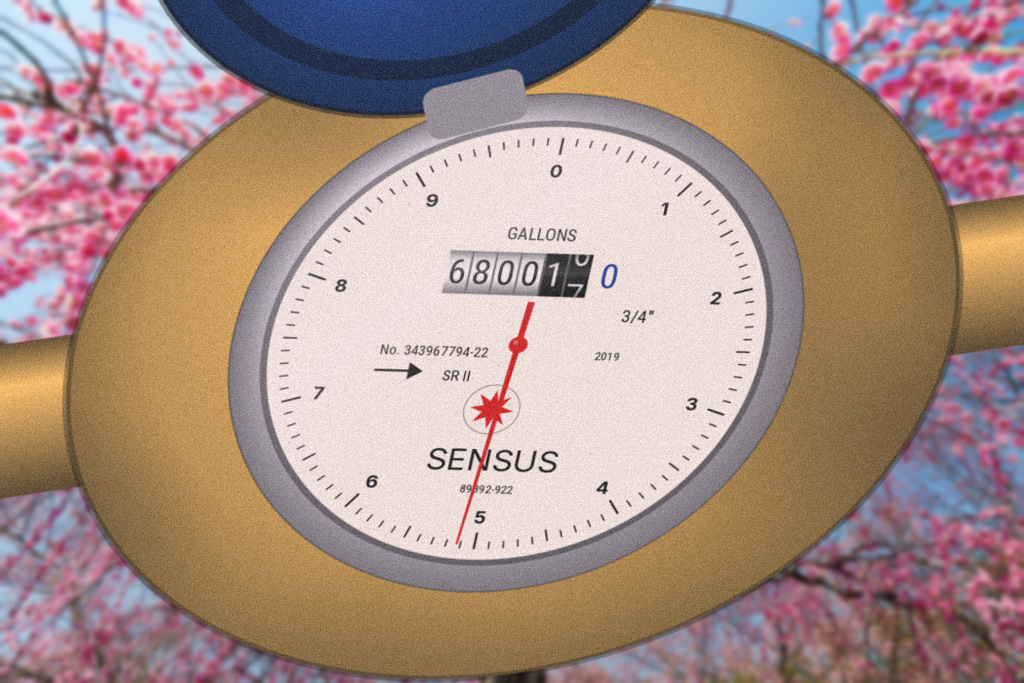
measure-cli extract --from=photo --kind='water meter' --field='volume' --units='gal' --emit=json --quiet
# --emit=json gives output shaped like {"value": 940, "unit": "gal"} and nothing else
{"value": 6800165.1, "unit": "gal"}
